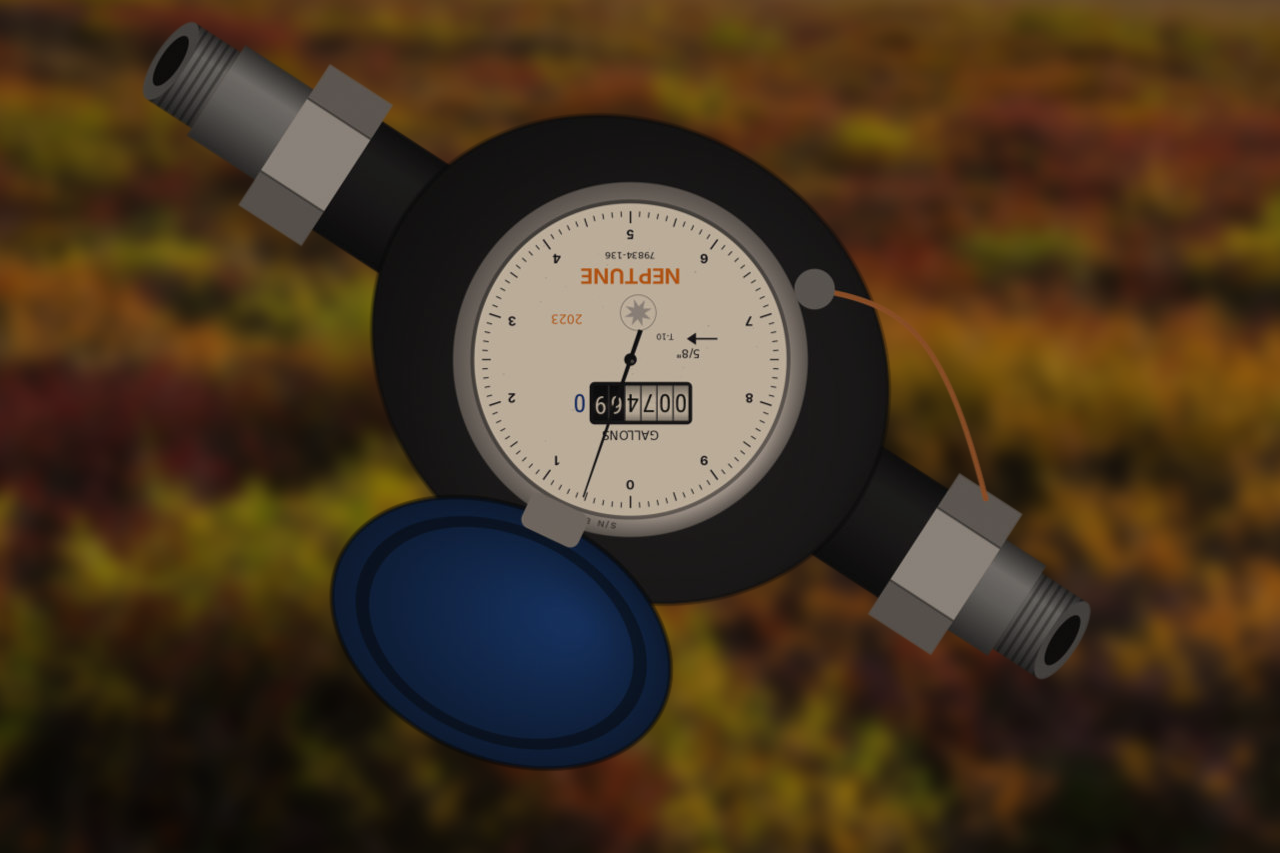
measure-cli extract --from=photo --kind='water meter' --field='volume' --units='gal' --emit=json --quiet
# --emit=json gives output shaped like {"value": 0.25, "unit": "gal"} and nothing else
{"value": 74690.5, "unit": "gal"}
